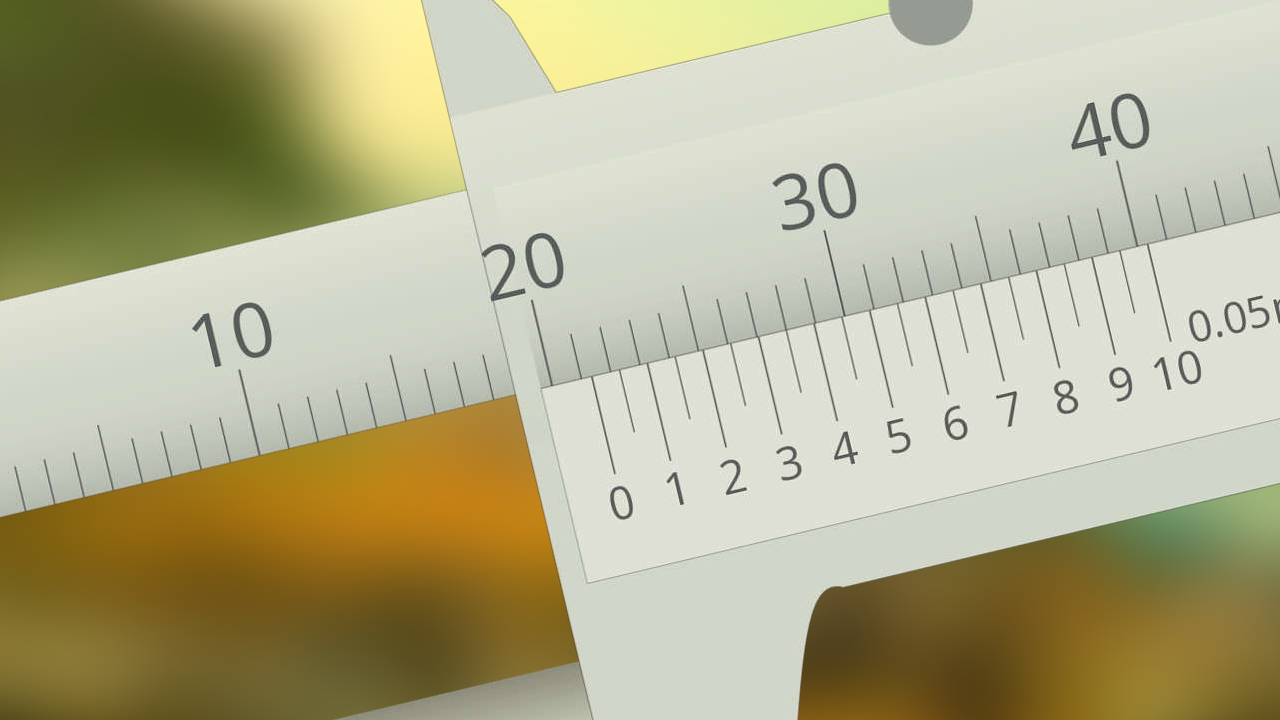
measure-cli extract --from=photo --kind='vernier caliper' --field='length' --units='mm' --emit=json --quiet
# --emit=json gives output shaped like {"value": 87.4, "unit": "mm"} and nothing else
{"value": 21.35, "unit": "mm"}
